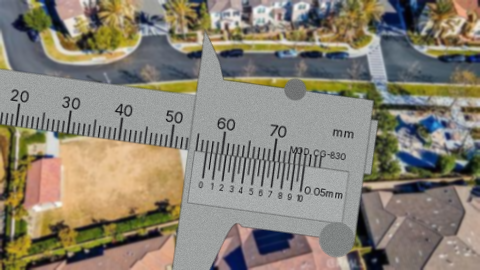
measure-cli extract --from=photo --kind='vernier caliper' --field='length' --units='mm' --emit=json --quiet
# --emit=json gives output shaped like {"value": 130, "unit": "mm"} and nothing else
{"value": 57.0, "unit": "mm"}
